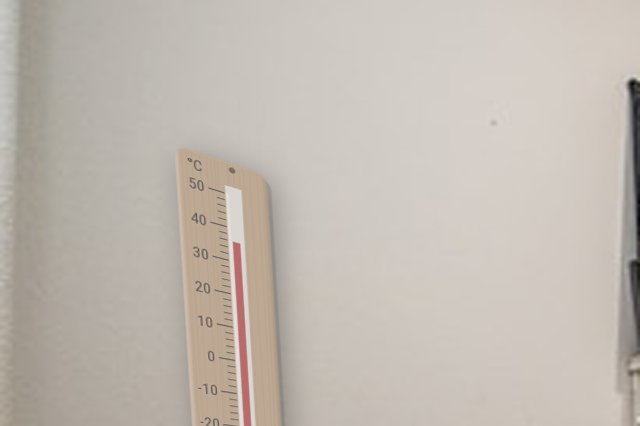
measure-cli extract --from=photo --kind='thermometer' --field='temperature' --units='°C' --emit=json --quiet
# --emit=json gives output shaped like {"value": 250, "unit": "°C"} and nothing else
{"value": 36, "unit": "°C"}
